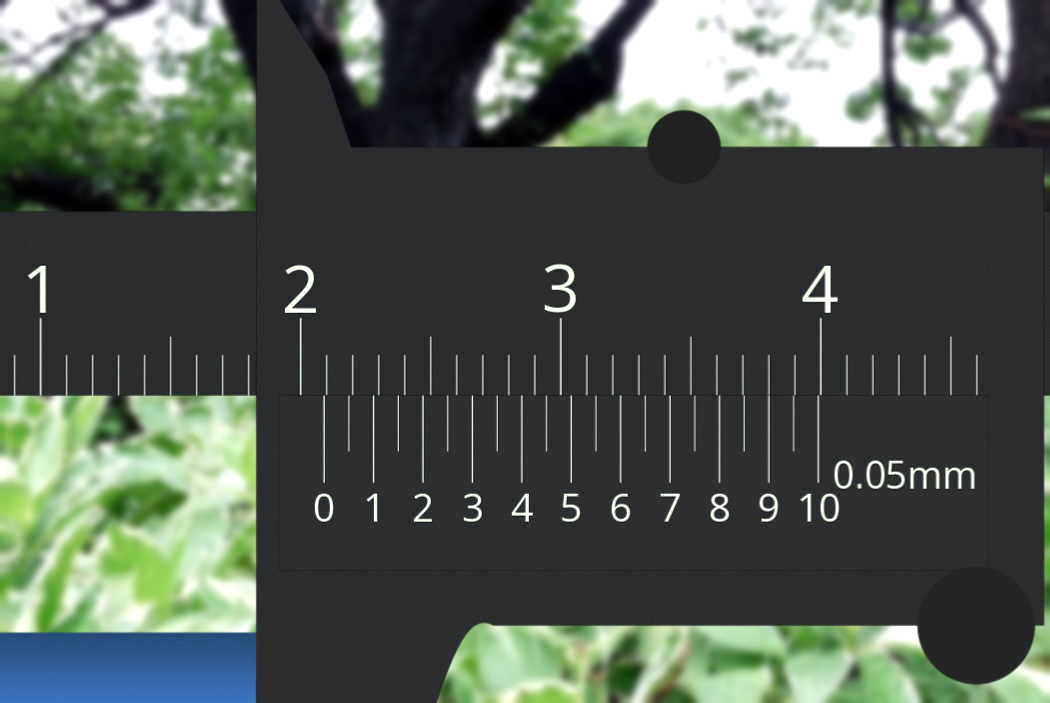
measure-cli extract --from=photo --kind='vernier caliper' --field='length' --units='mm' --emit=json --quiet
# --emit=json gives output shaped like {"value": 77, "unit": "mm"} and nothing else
{"value": 20.90, "unit": "mm"}
